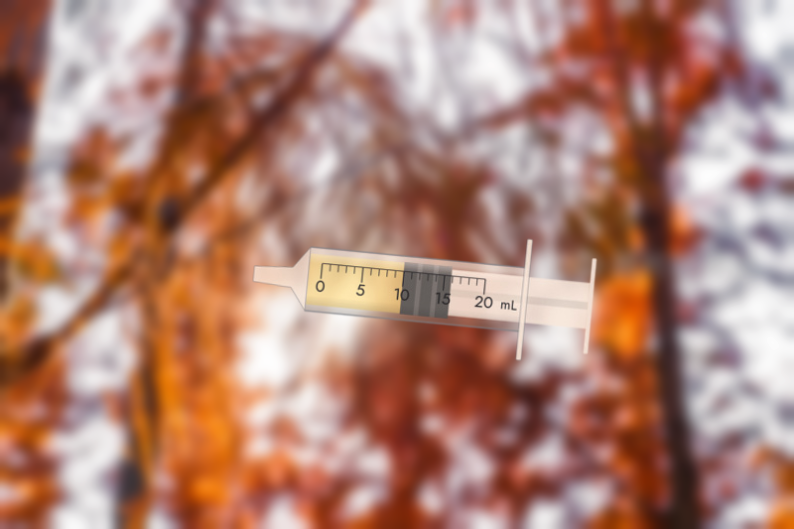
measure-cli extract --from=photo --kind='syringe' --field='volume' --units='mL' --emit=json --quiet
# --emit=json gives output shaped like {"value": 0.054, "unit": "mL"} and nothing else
{"value": 10, "unit": "mL"}
